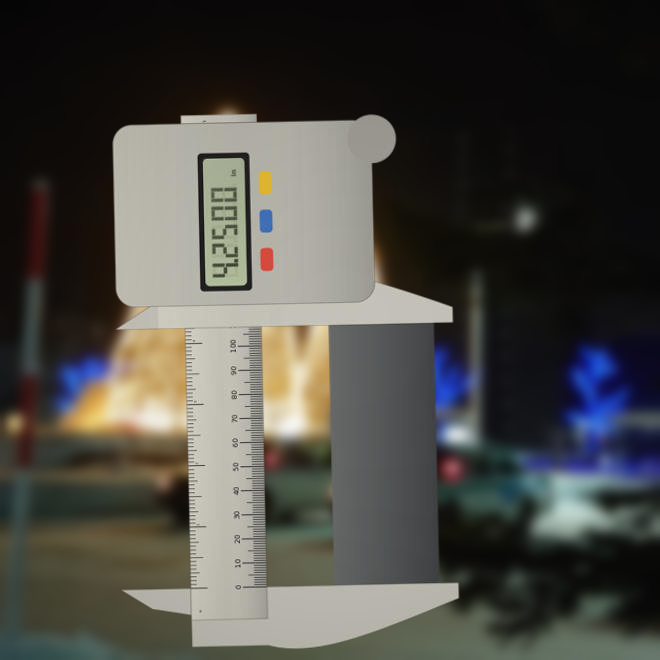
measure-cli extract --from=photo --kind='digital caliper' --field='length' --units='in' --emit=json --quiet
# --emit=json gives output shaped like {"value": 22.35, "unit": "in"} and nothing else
{"value": 4.2500, "unit": "in"}
